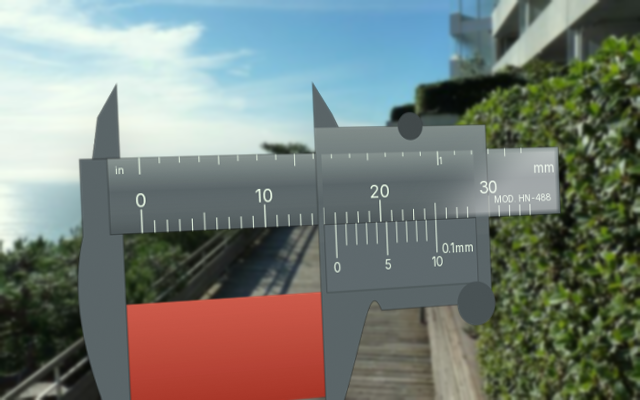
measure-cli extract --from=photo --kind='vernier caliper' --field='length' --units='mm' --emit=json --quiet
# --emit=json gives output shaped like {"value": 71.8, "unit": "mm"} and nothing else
{"value": 16.0, "unit": "mm"}
